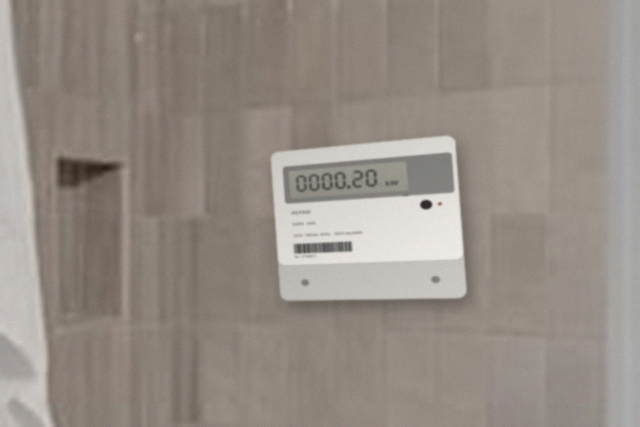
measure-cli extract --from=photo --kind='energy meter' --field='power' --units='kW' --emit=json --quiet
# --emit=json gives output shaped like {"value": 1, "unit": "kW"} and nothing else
{"value": 0.20, "unit": "kW"}
